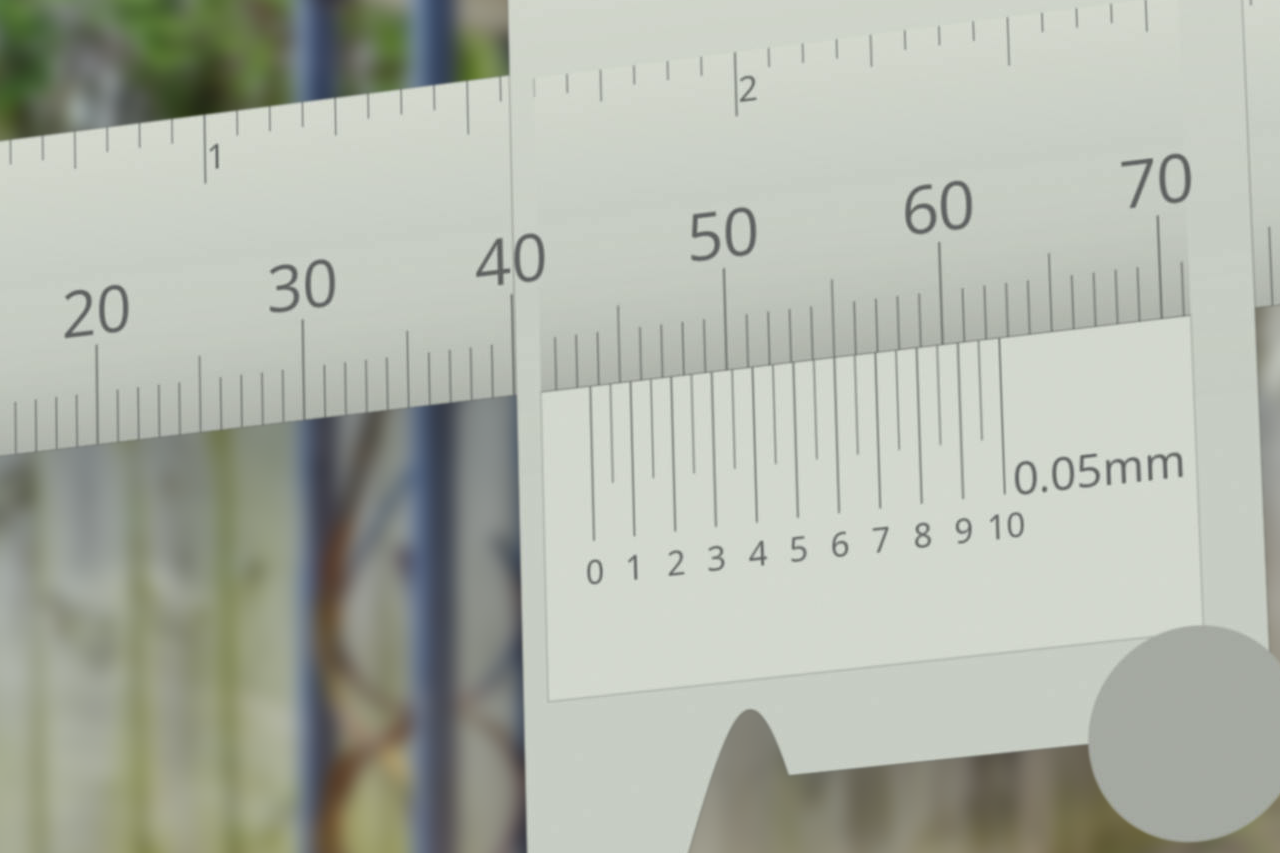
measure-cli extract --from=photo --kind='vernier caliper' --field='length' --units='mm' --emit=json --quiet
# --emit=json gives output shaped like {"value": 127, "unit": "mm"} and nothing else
{"value": 43.6, "unit": "mm"}
